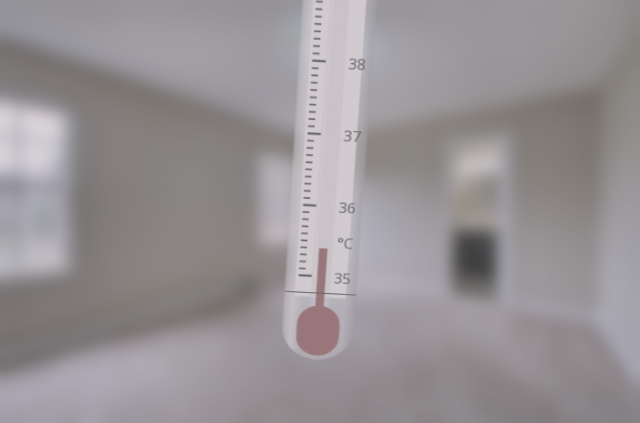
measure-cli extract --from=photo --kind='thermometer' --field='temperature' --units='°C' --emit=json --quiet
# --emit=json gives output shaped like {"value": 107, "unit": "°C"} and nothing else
{"value": 35.4, "unit": "°C"}
